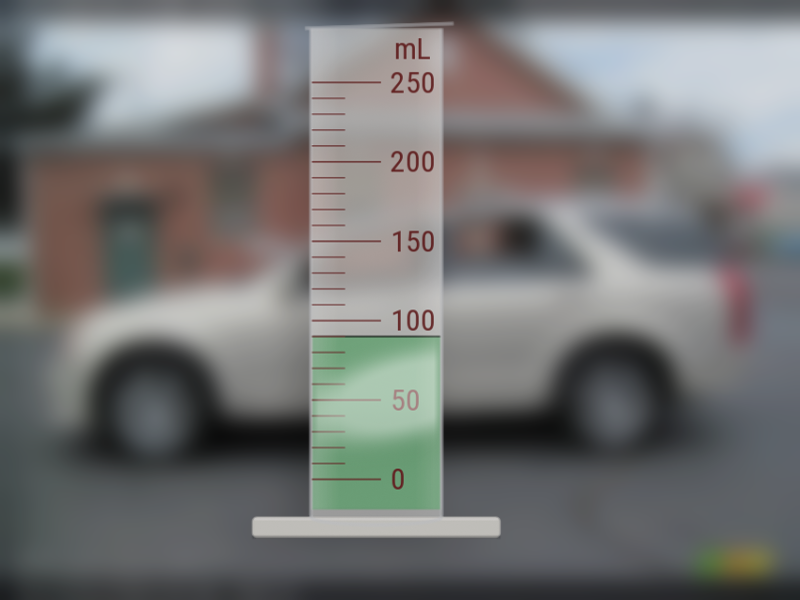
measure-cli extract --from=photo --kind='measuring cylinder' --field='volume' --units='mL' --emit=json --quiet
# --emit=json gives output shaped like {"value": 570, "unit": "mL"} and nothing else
{"value": 90, "unit": "mL"}
